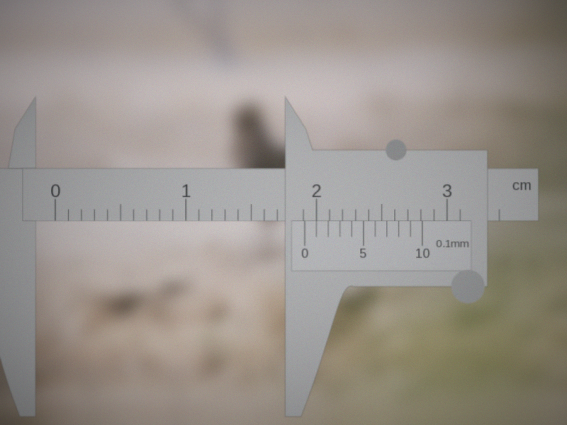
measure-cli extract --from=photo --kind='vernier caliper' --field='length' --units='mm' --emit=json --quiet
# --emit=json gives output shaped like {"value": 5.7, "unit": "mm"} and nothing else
{"value": 19.1, "unit": "mm"}
